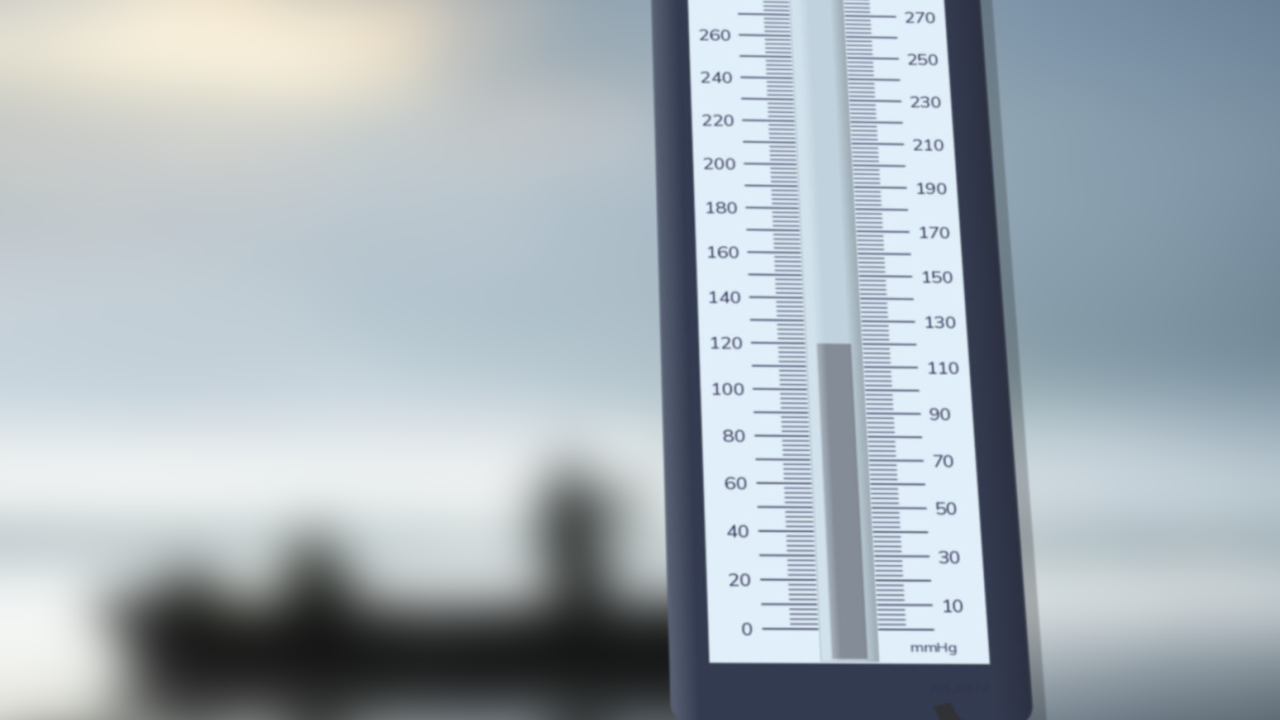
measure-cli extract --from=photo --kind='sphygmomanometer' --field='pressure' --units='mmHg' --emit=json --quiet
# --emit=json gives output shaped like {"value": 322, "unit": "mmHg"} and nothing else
{"value": 120, "unit": "mmHg"}
